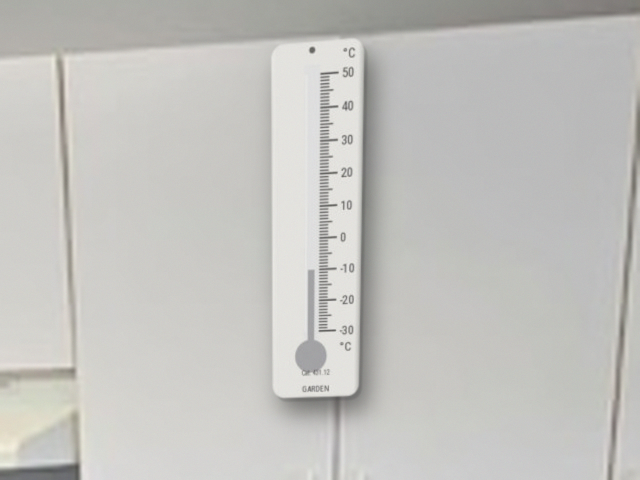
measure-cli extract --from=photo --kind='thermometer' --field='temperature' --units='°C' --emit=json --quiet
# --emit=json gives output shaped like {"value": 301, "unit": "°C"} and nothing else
{"value": -10, "unit": "°C"}
